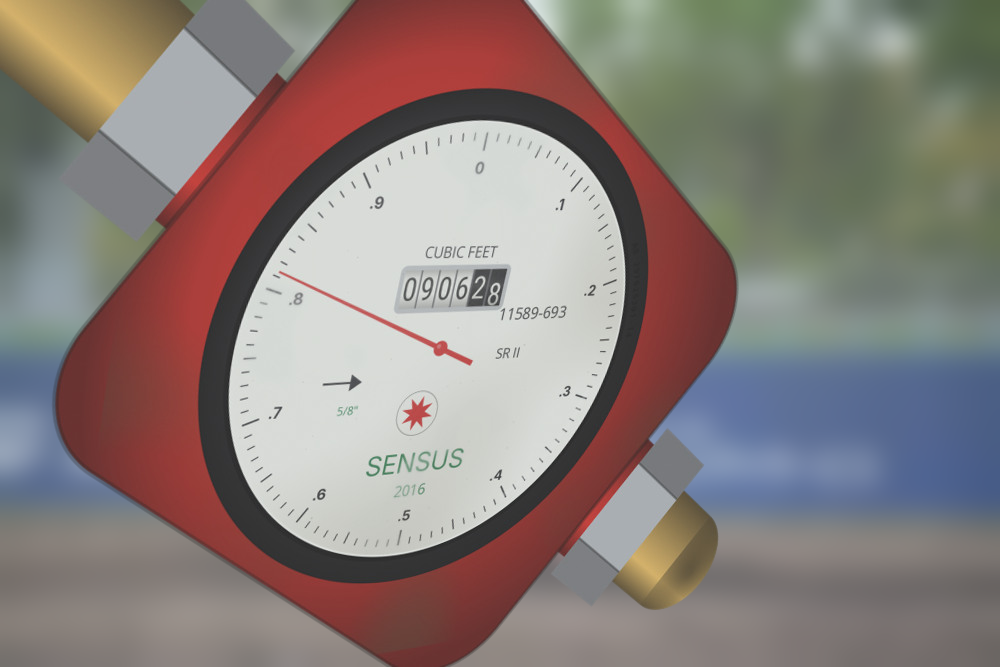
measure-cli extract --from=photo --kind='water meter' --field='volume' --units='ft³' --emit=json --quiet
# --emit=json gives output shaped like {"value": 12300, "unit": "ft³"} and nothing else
{"value": 90627.81, "unit": "ft³"}
